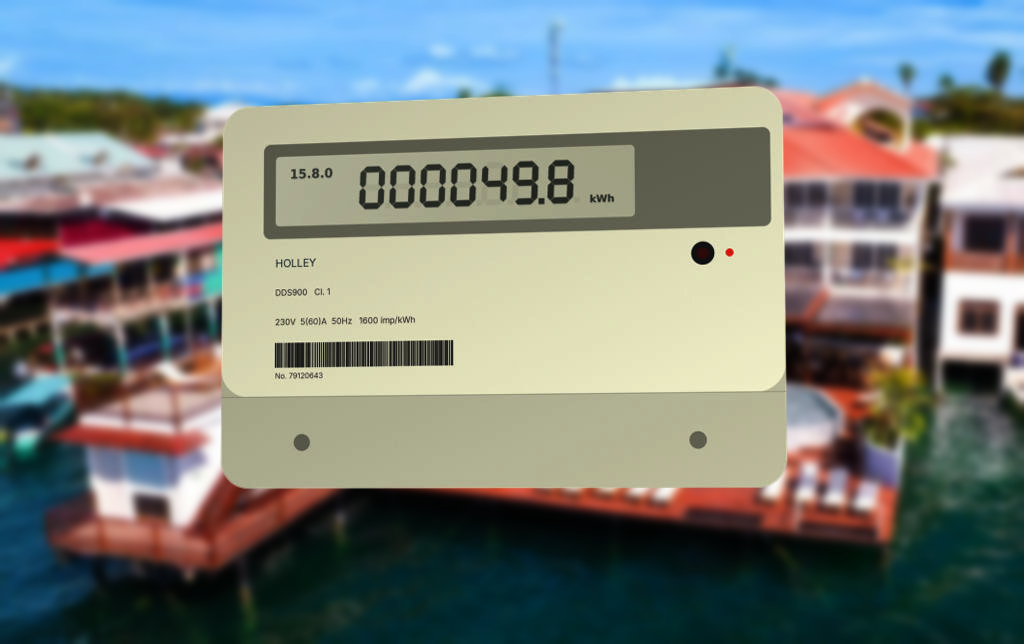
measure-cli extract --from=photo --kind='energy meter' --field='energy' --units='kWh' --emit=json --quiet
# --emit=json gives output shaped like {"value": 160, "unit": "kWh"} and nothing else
{"value": 49.8, "unit": "kWh"}
